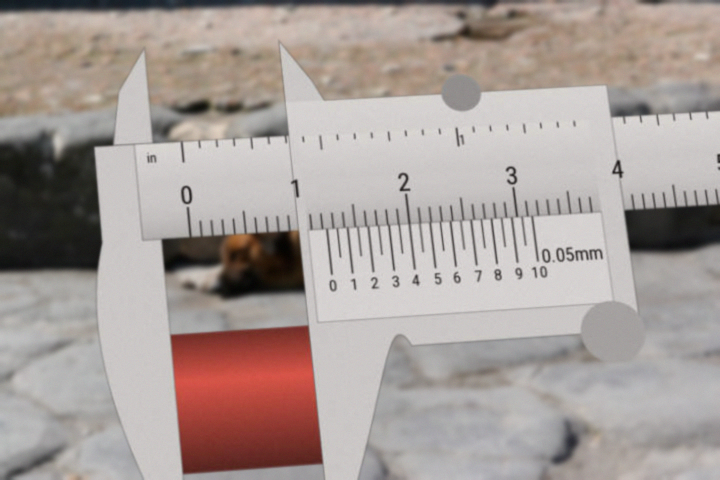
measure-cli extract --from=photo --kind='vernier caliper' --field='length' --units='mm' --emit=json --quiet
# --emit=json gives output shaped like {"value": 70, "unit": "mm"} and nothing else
{"value": 12.4, "unit": "mm"}
